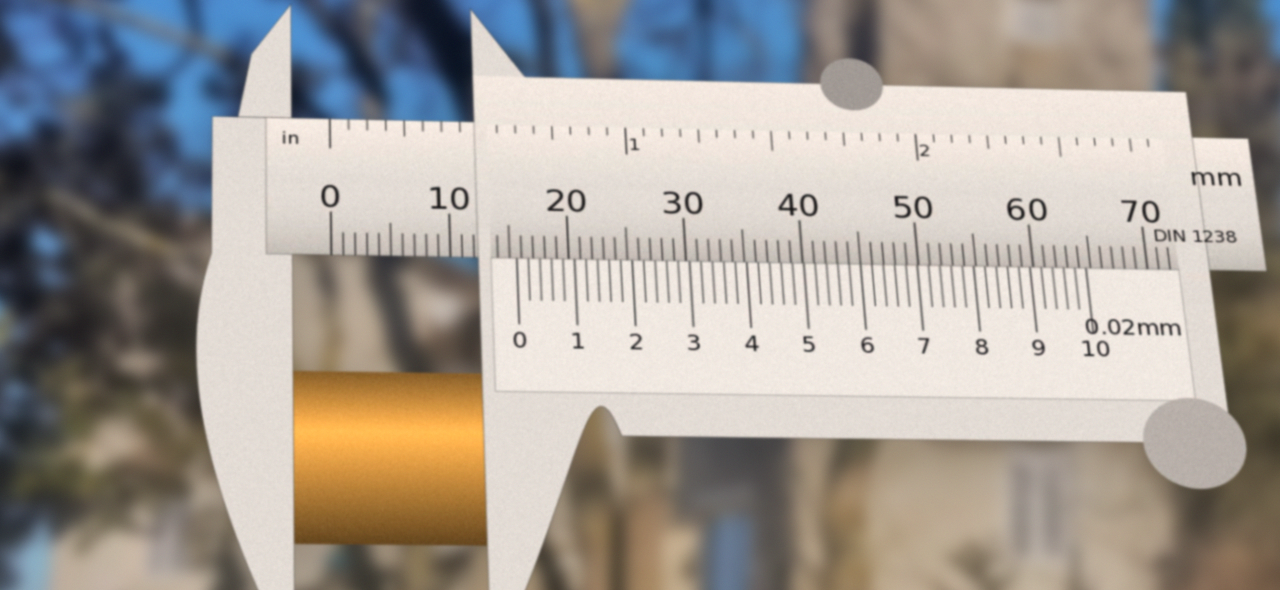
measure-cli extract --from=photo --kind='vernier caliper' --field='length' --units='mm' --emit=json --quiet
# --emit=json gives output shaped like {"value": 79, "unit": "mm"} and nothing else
{"value": 15.6, "unit": "mm"}
